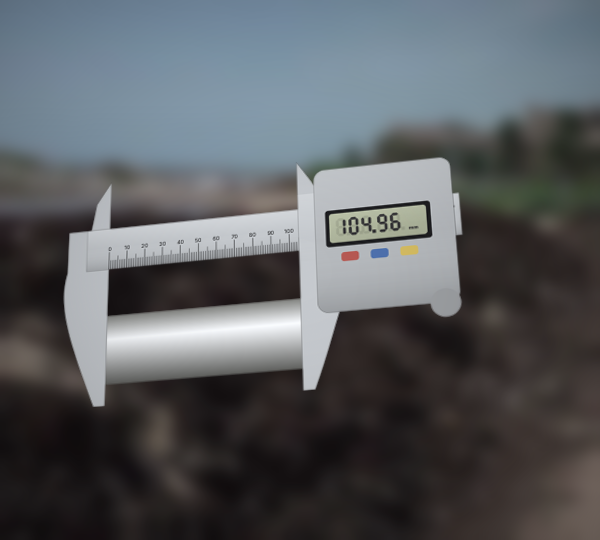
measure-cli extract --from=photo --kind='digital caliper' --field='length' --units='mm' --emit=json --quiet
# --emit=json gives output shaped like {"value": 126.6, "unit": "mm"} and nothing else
{"value": 104.96, "unit": "mm"}
